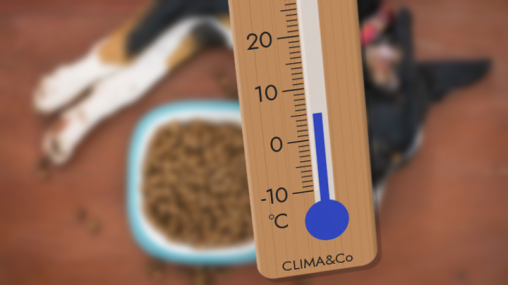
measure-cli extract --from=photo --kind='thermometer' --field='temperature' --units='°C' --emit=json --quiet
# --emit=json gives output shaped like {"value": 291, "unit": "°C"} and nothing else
{"value": 5, "unit": "°C"}
